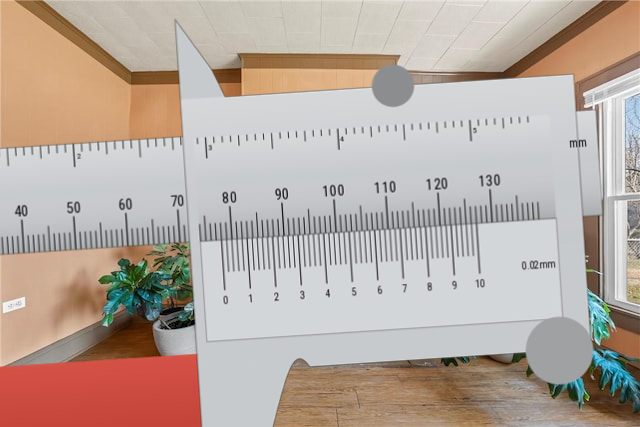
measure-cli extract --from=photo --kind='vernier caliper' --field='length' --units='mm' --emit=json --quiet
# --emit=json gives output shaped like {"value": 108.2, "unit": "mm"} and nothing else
{"value": 78.0, "unit": "mm"}
